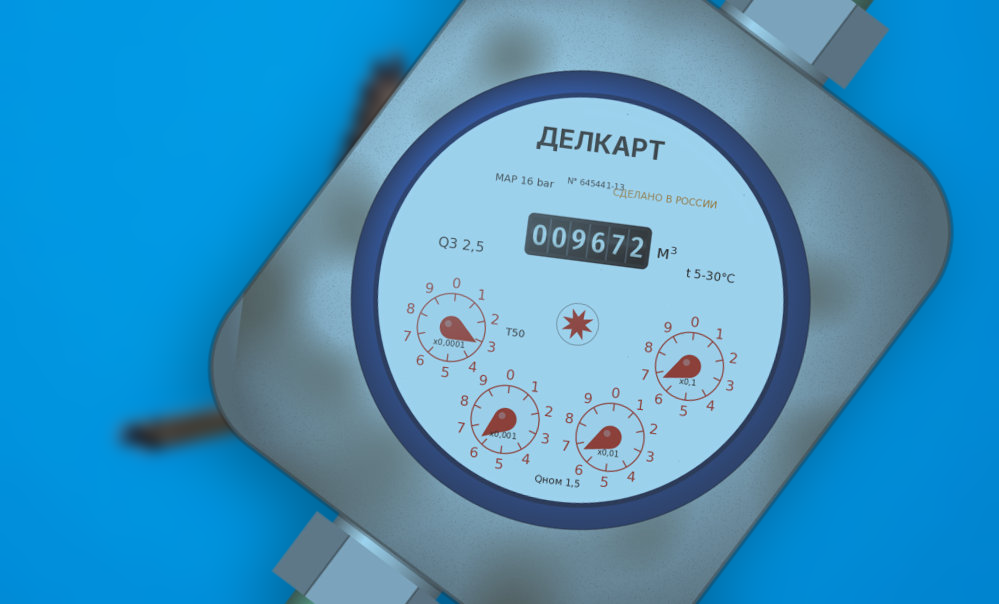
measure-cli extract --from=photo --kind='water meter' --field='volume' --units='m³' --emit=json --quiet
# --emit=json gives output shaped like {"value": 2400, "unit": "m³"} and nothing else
{"value": 9672.6663, "unit": "m³"}
